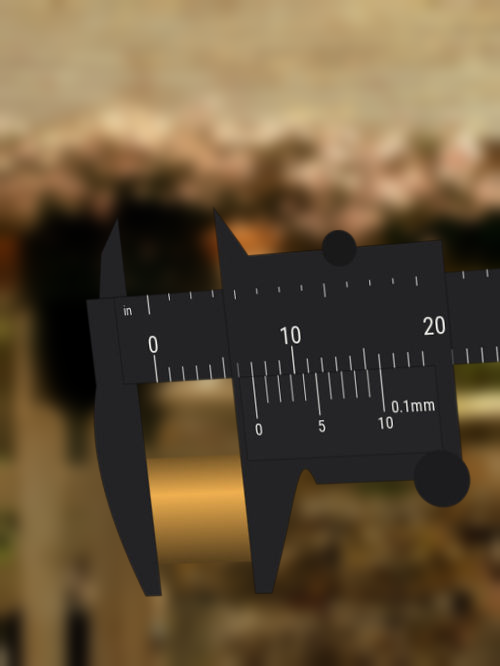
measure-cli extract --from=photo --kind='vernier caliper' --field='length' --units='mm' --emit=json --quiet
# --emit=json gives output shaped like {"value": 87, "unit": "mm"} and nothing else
{"value": 7.0, "unit": "mm"}
